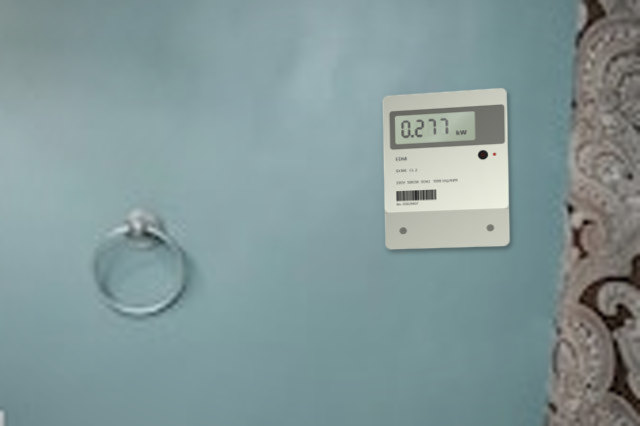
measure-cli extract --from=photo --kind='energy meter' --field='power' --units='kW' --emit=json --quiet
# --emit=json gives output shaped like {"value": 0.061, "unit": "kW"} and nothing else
{"value": 0.277, "unit": "kW"}
